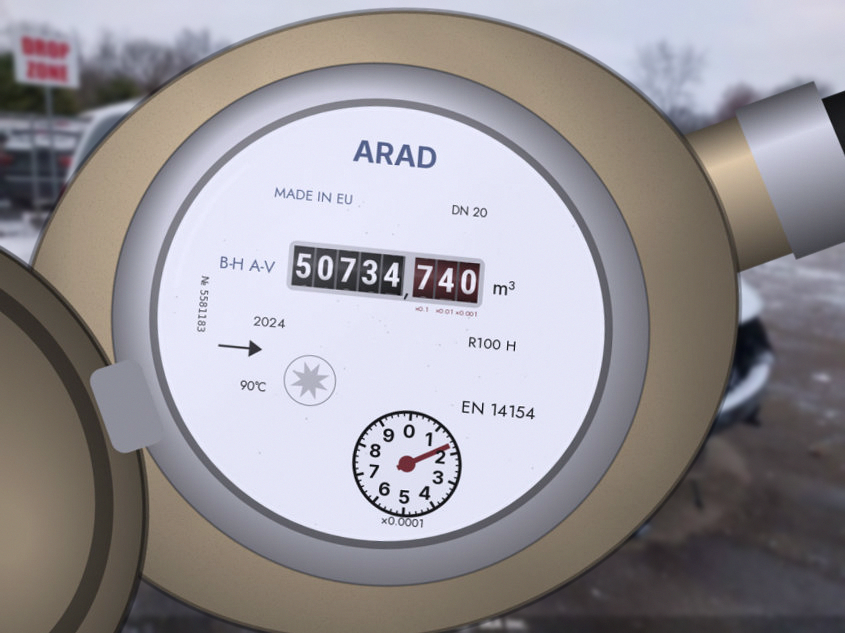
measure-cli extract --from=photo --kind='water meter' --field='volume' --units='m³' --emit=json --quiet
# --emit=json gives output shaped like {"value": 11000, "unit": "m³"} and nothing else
{"value": 50734.7401, "unit": "m³"}
